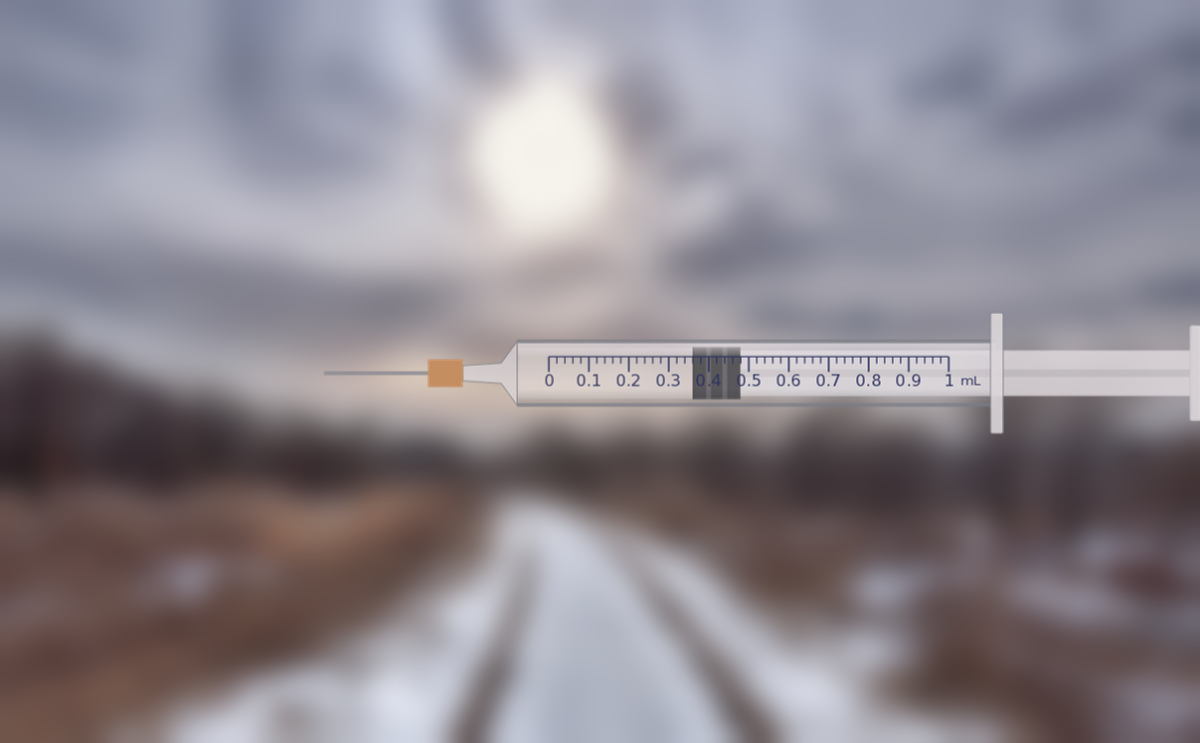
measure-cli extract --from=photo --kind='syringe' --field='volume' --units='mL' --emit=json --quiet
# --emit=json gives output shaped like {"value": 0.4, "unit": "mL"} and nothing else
{"value": 0.36, "unit": "mL"}
